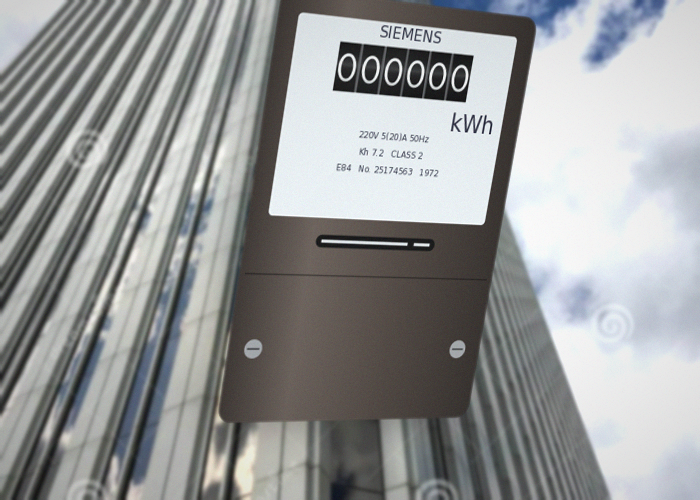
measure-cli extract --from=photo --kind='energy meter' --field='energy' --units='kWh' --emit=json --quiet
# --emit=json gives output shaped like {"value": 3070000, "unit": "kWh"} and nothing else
{"value": 0, "unit": "kWh"}
